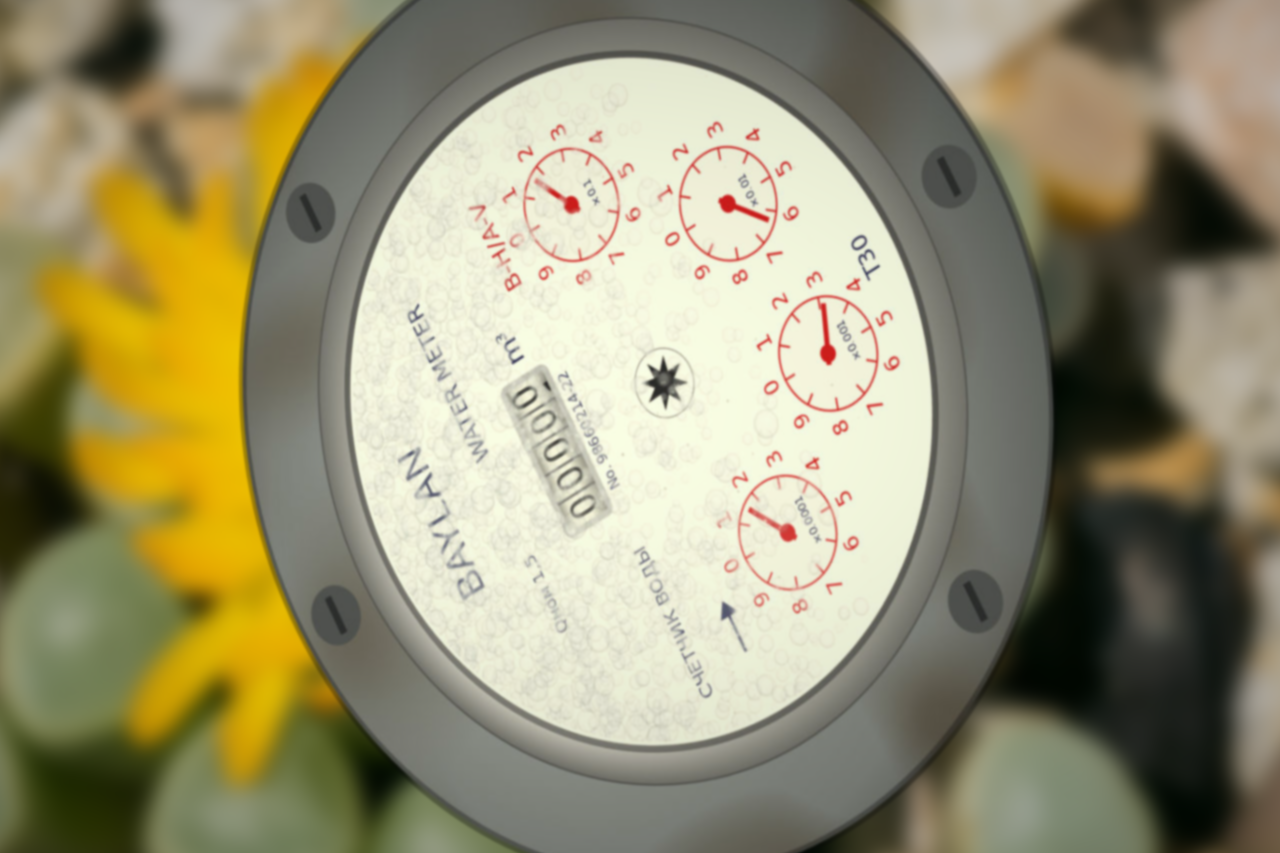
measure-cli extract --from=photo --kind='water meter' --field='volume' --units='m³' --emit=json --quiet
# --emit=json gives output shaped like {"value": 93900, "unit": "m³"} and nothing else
{"value": 0.1631, "unit": "m³"}
